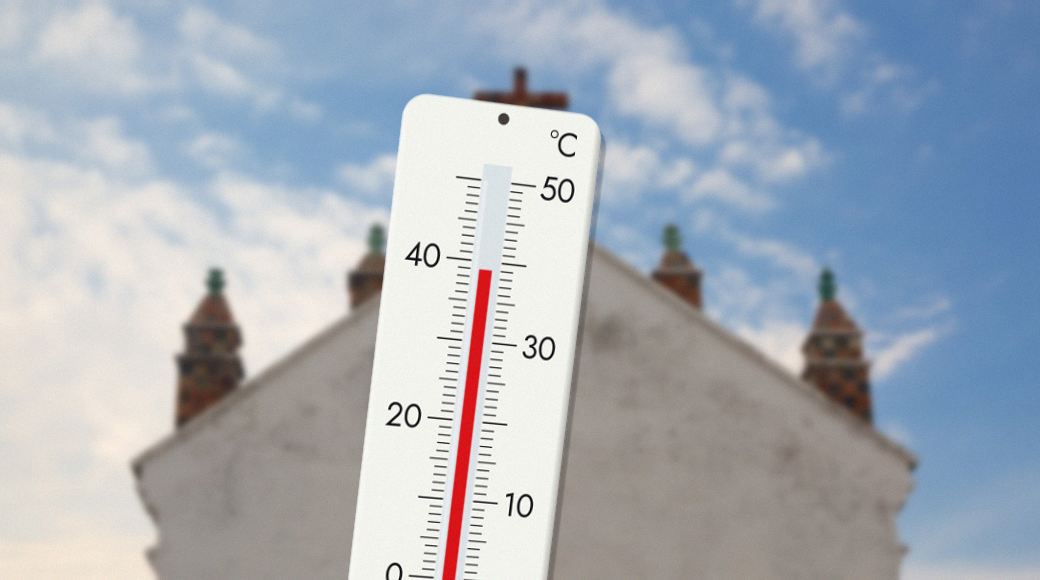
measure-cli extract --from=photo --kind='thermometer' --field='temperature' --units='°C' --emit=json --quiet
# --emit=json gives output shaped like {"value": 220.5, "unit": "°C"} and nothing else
{"value": 39, "unit": "°C"}
